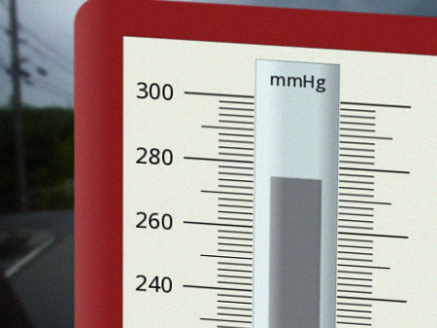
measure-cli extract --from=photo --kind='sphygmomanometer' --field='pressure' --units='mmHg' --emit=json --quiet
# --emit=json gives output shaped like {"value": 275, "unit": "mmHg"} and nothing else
{"value": 276, "unit": "mmHg"}
